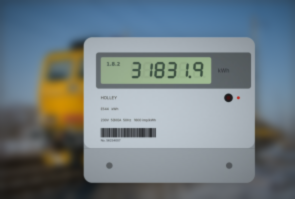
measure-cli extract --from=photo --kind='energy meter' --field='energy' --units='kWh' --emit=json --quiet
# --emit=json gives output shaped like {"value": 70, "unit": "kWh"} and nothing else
{"value": 31831.9, "unit": "kWh"}
